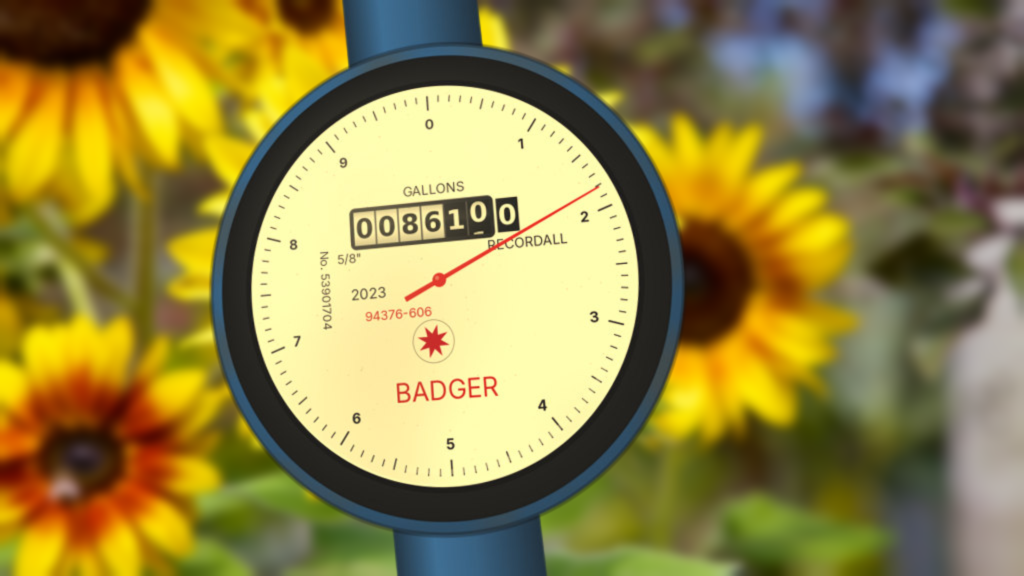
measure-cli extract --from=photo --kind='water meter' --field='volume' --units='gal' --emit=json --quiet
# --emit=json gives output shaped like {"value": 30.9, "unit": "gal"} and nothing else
{"value": 86101.8, "unit": "gal"}
